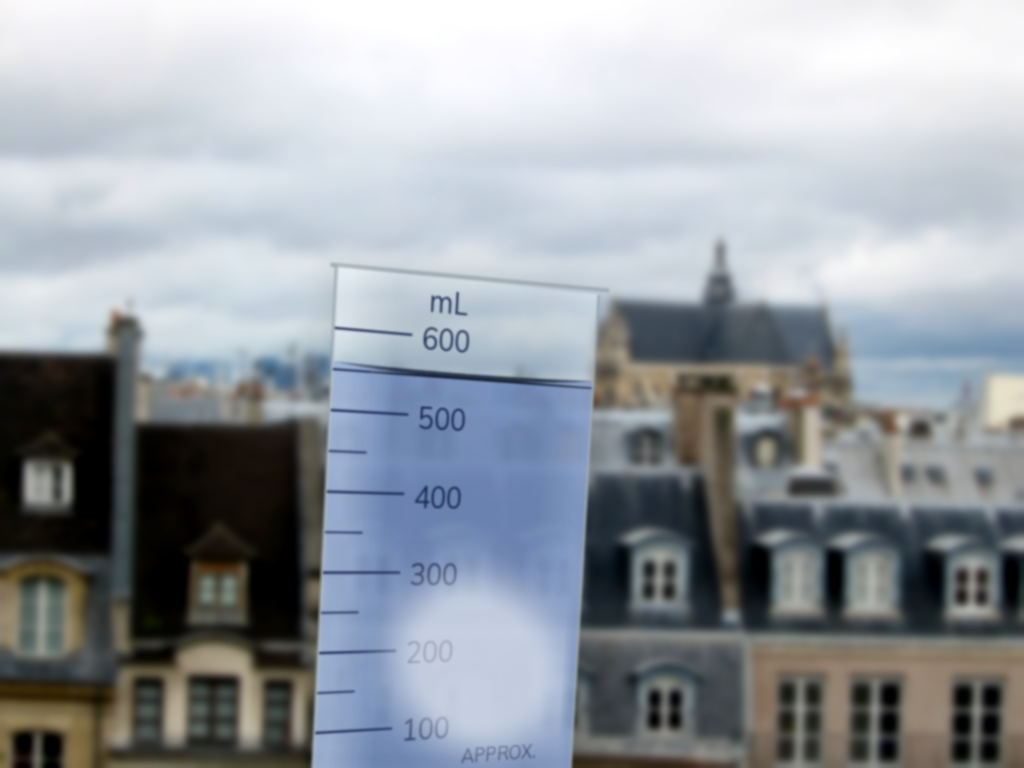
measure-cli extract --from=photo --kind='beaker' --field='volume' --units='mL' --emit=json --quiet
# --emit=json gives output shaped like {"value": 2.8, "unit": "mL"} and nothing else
{"value": 550, "unit": "mL"}
